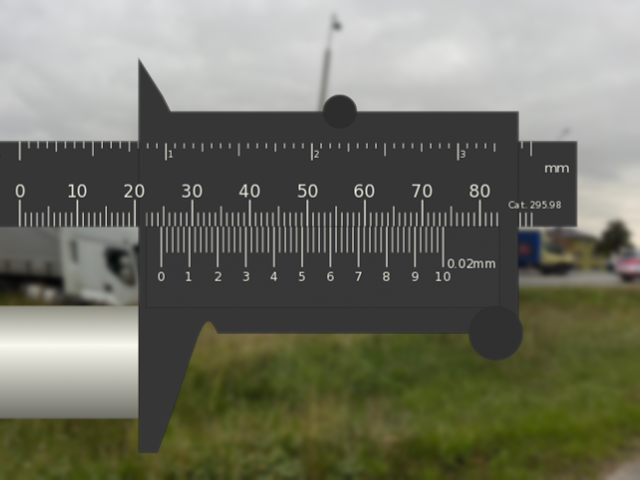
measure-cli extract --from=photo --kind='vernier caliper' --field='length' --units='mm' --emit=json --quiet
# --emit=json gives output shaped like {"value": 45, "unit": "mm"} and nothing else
{"value": 24.6, "unit": "mm"}
